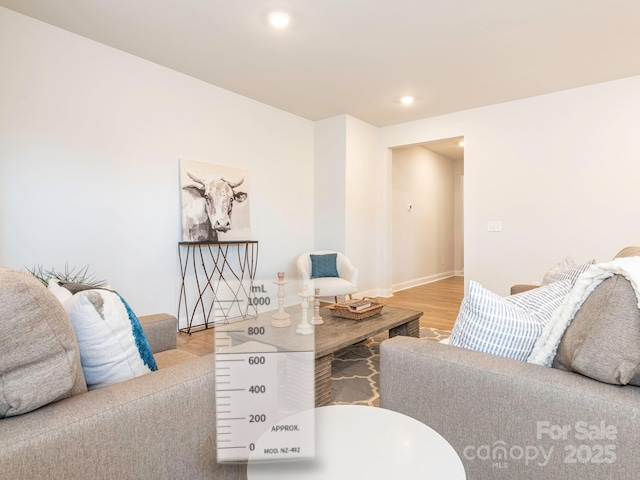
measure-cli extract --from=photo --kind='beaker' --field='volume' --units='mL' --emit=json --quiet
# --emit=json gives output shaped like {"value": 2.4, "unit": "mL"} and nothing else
{"value": 650, "unit": "mL"}
